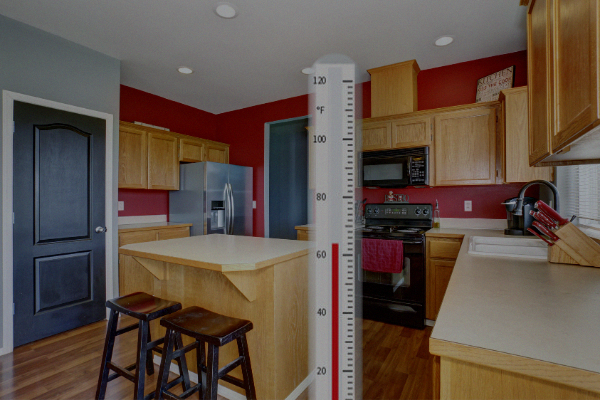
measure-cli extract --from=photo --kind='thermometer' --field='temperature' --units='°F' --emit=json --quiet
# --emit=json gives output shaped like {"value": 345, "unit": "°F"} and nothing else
{"value": 64, "unit": "°F"}
